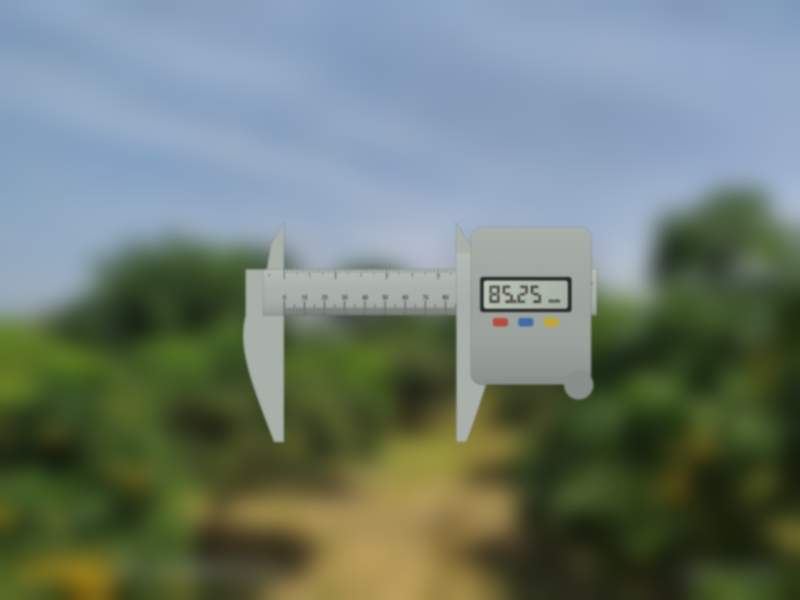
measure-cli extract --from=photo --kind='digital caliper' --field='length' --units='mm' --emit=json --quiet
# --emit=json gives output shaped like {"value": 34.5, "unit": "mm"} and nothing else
{"value": 85.25, "unit": "mm"}
